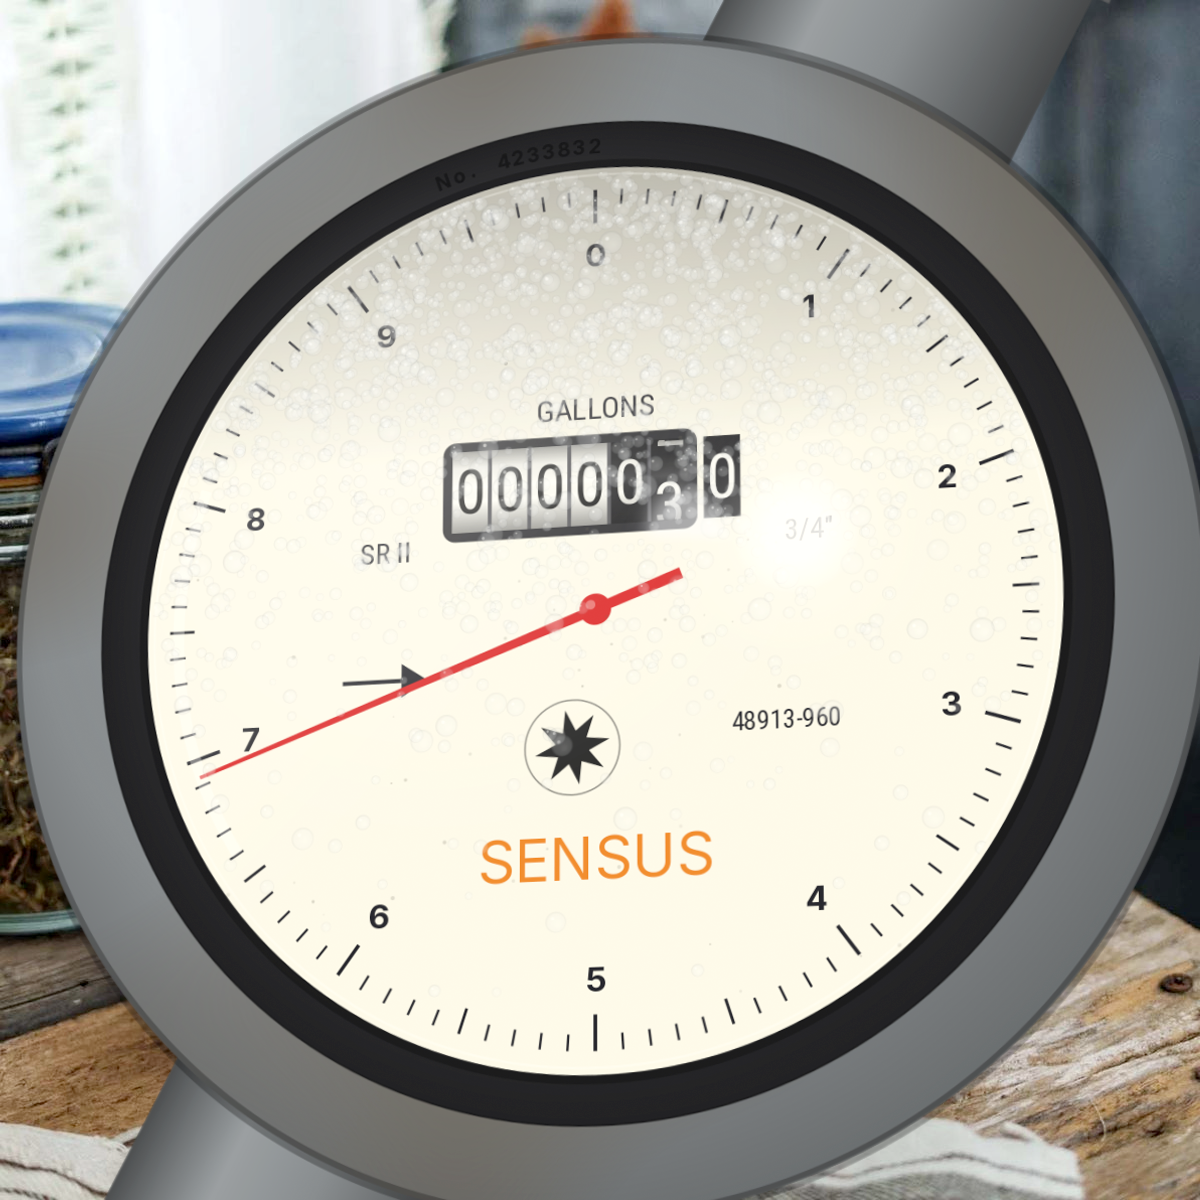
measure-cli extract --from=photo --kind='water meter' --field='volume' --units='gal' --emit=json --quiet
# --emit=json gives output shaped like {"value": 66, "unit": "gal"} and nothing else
{"value": 26.9, "unit": "gal"}
